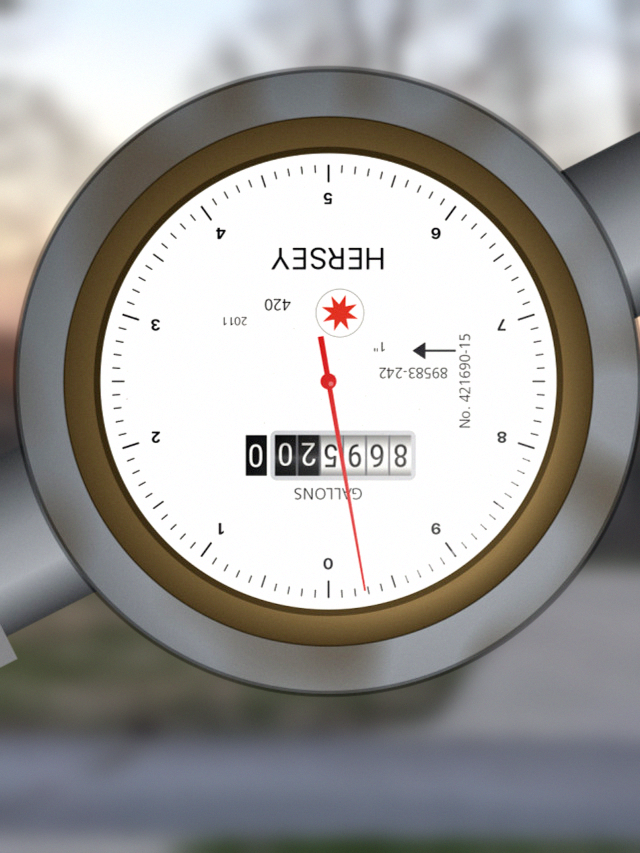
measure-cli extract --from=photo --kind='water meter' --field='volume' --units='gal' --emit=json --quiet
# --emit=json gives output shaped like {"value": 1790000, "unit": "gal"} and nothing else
{"value": 8695199.7, "unit": "gal"}
